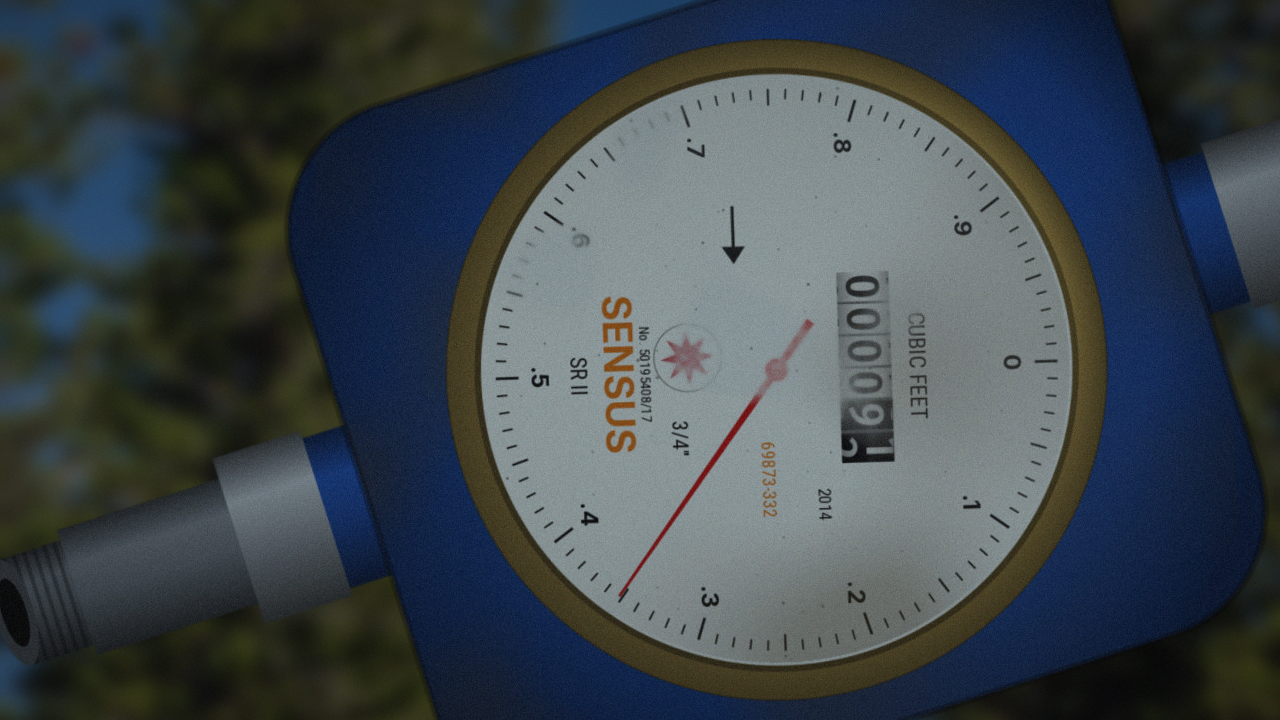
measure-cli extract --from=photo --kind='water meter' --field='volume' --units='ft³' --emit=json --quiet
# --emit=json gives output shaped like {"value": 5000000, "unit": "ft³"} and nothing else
{"value": 91.35, "unit": "ft³"}
